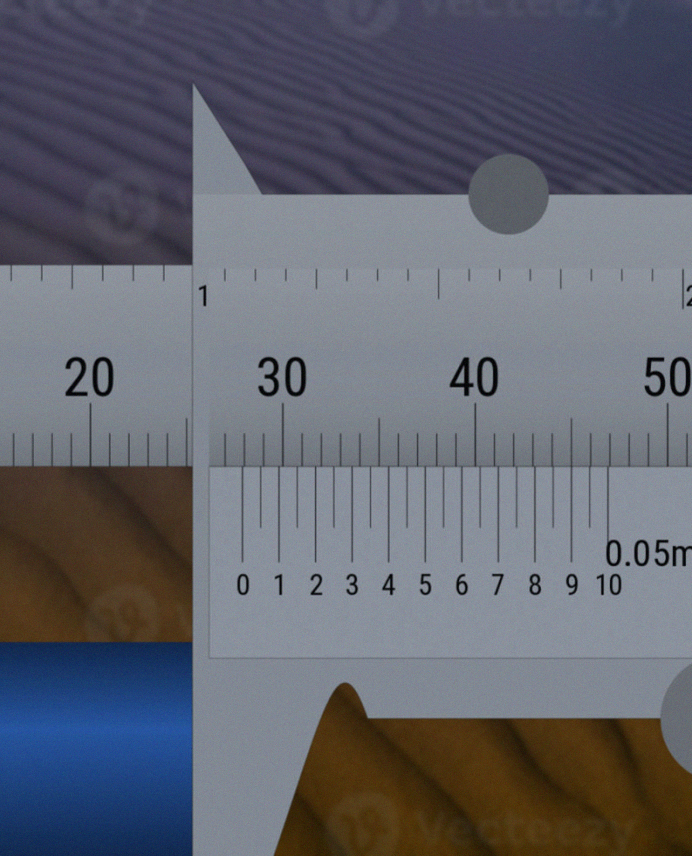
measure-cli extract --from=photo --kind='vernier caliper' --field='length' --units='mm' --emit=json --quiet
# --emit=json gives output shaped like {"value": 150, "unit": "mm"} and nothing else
{"value": 27.9, "unit": "mm"}
